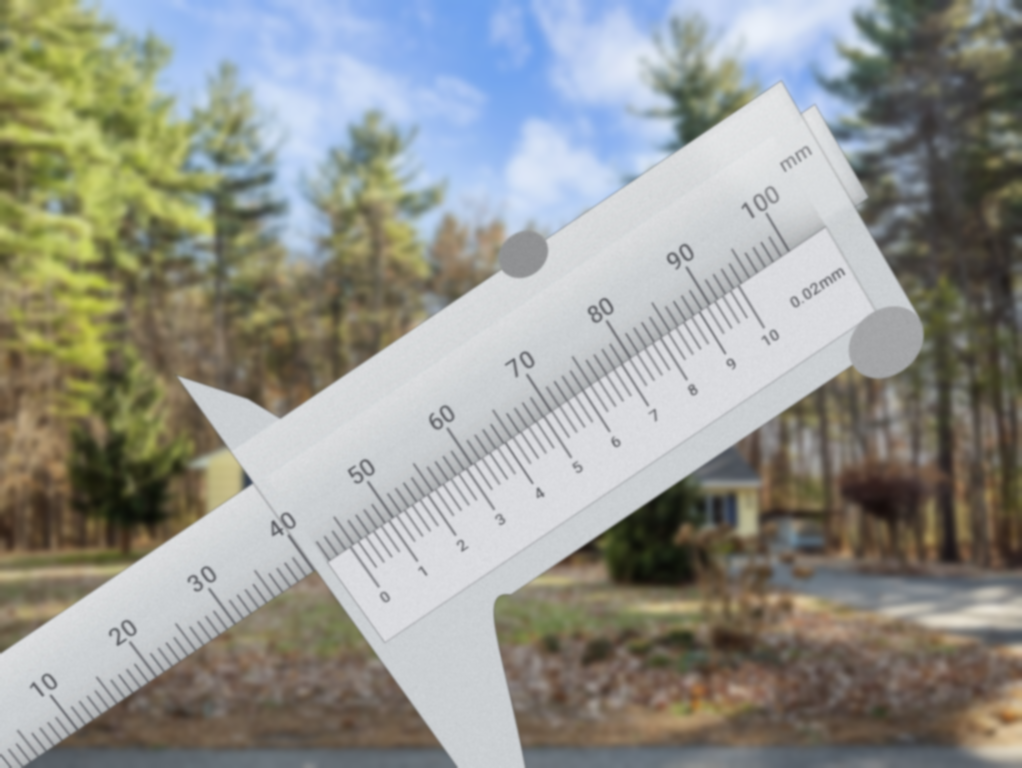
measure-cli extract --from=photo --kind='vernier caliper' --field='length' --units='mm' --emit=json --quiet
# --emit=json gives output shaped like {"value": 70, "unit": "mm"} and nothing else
{"value": 44.6, "unit": "mm"}
